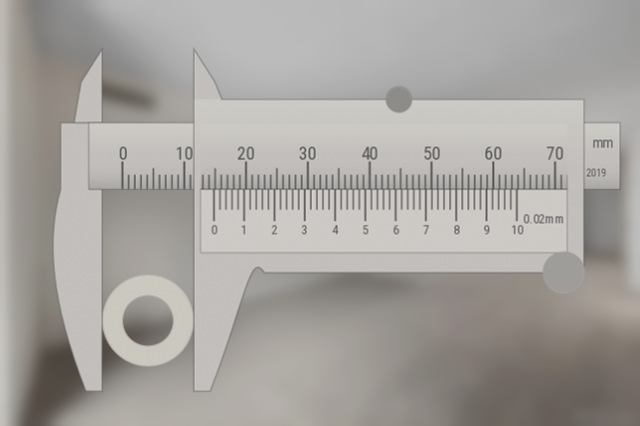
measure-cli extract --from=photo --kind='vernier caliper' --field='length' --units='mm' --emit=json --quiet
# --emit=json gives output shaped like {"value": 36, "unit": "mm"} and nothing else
{"value": 14.8, "unit": "mm"}
